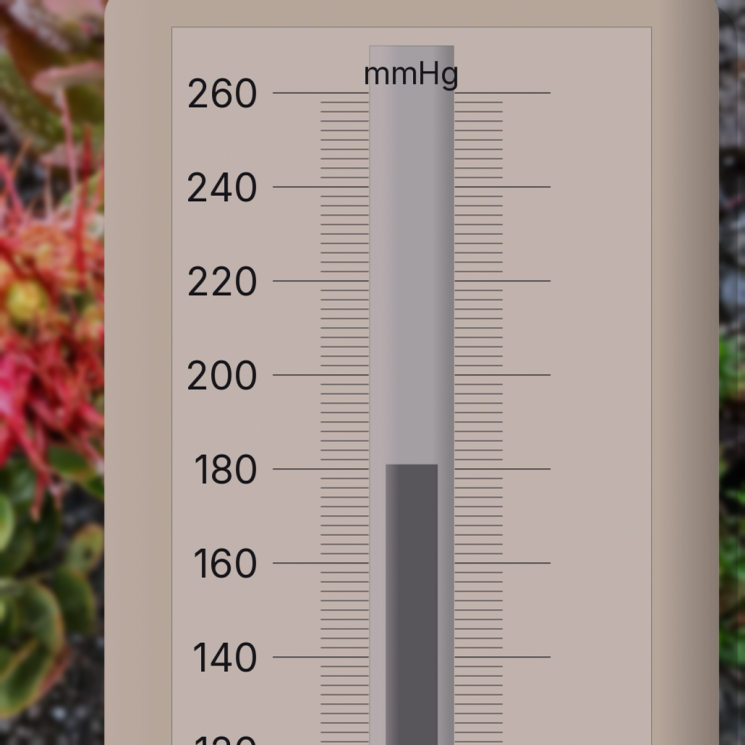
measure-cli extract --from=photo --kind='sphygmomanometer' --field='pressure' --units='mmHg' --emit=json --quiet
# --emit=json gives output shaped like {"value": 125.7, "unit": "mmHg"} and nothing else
{"value": 181, "unit": "mmHg"}
